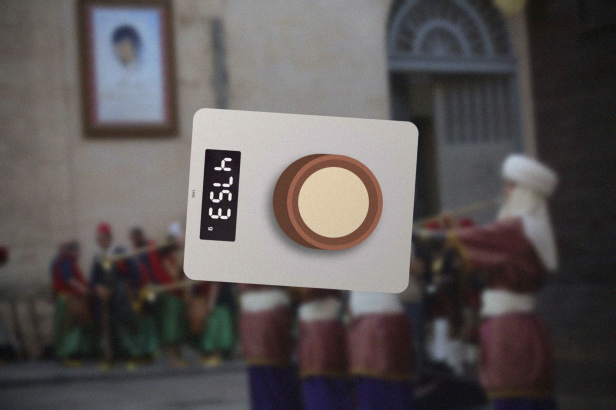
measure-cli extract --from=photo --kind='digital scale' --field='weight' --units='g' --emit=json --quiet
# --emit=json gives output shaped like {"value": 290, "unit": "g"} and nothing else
{"value": 4753, "unit": "g"}
